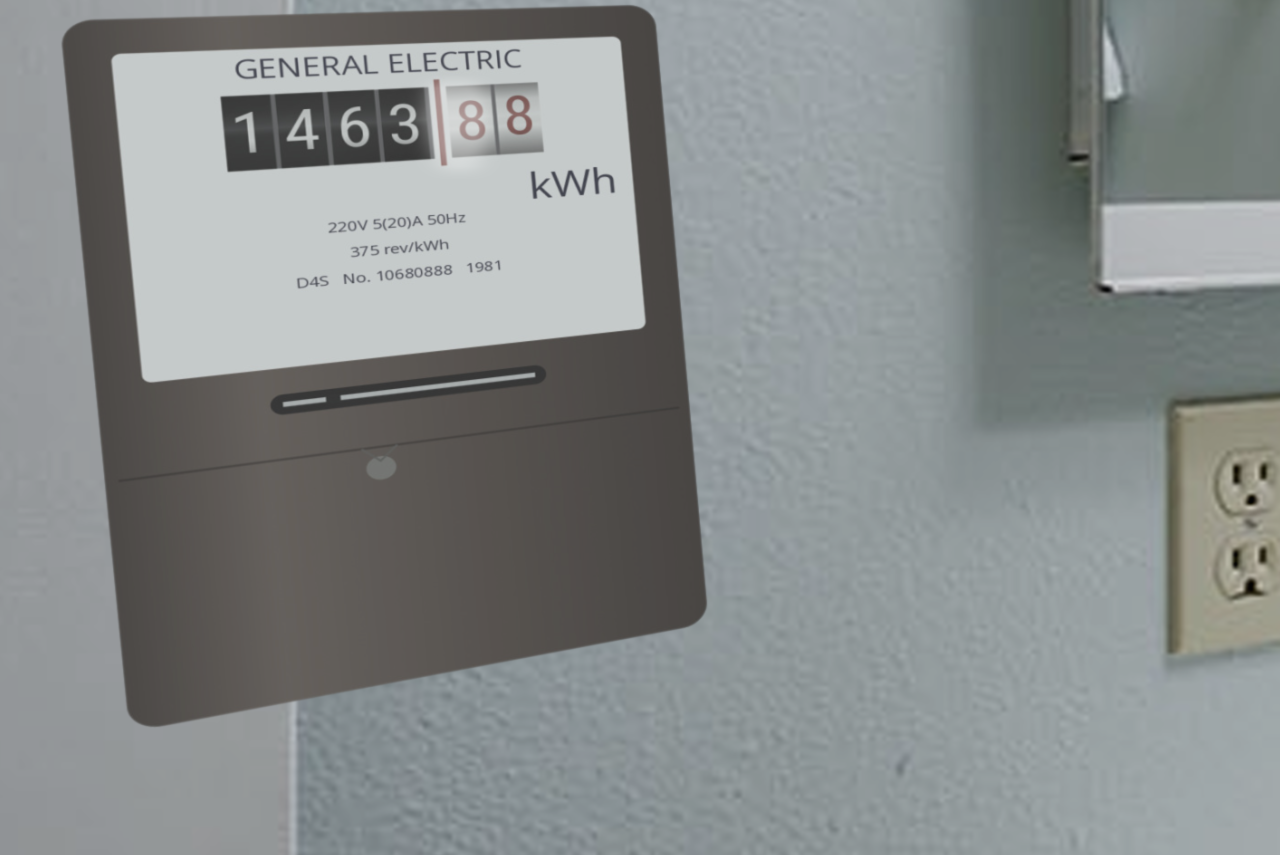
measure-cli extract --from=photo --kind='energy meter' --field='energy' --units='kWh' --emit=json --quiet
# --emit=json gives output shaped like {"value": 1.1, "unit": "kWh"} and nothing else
{"value": 1463.88, "unit": "kWh"}
